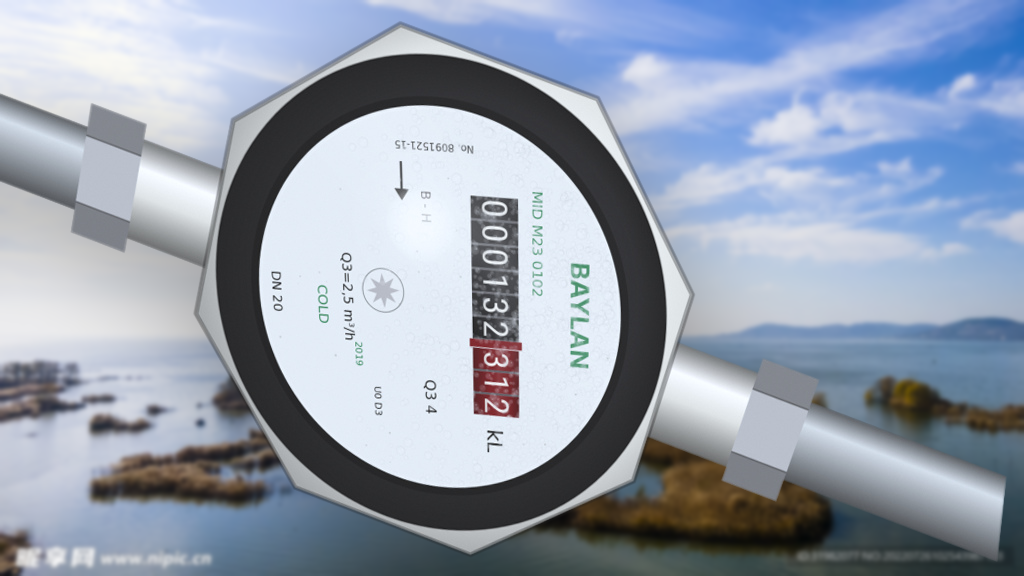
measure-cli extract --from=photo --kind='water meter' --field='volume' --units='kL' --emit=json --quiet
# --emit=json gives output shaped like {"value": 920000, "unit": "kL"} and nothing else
{"value": 132.312, "unit": "kL"}
